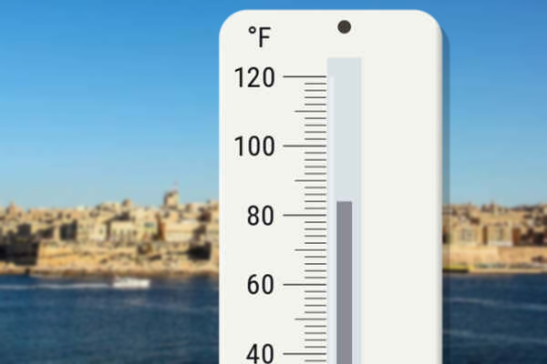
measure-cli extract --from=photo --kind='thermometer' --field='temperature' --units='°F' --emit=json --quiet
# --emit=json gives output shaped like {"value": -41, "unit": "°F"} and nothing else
{"value": 84, "unit": "°F"}
